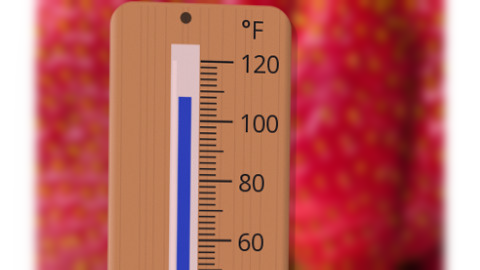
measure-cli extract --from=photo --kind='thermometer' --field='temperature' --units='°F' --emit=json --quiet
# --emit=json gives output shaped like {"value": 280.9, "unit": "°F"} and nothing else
{"value": 108, "unit": "°F"}
